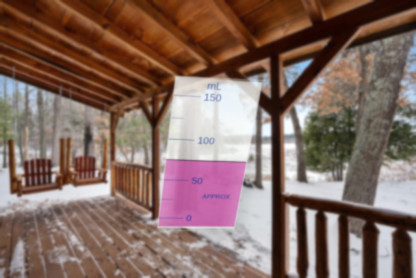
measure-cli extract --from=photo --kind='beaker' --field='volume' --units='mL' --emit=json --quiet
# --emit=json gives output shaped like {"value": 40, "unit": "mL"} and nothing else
{"value": 75, "unit": "mL"}
